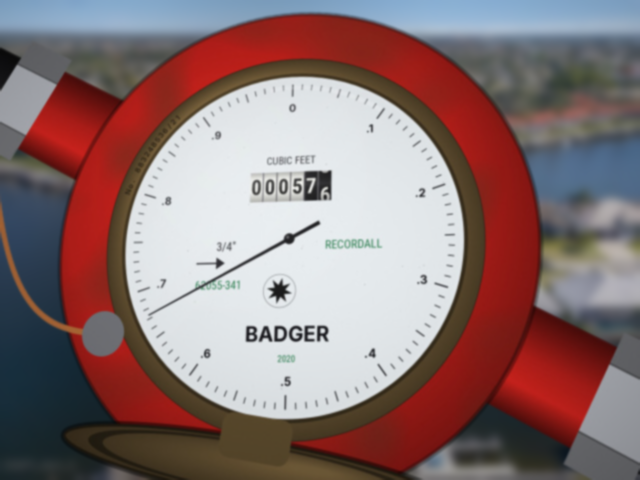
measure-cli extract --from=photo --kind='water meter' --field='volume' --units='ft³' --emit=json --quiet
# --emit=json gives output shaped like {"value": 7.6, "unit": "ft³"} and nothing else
{"value": 575.67, "unit": "ft³"}
